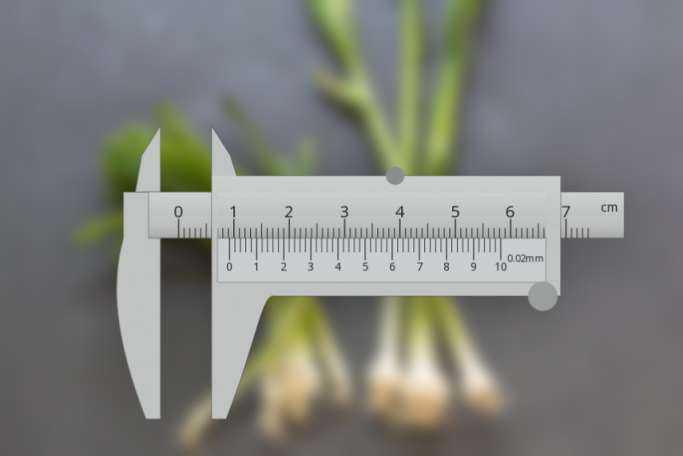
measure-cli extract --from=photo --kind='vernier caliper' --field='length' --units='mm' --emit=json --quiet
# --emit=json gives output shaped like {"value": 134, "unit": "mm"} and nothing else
{"value": 9.2, "unit": "mm"}
